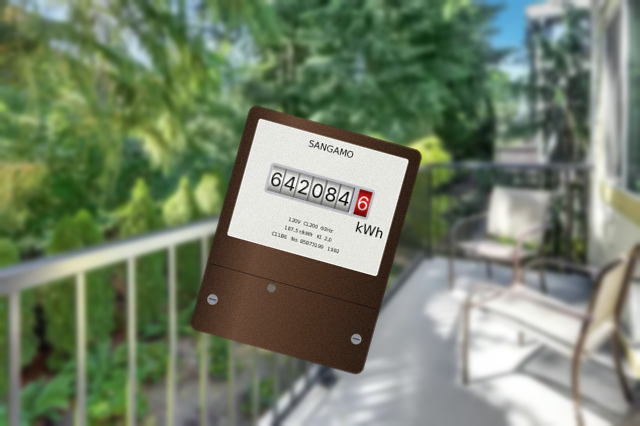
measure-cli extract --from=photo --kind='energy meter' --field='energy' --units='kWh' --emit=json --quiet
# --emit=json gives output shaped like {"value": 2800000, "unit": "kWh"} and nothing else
{"value": 642084.6, "unit": "kWh"}
